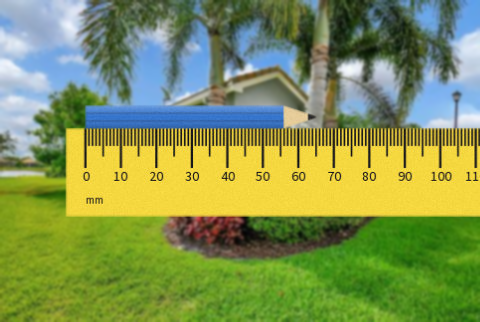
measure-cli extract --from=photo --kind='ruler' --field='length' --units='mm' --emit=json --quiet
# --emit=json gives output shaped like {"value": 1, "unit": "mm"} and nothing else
{"value": 65, "unit": "mm"}
